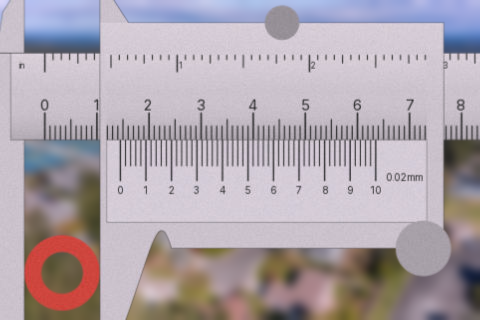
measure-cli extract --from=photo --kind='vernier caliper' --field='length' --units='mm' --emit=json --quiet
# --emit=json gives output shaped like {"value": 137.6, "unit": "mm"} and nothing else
{"value": 14.5, "unit": "mm"}
